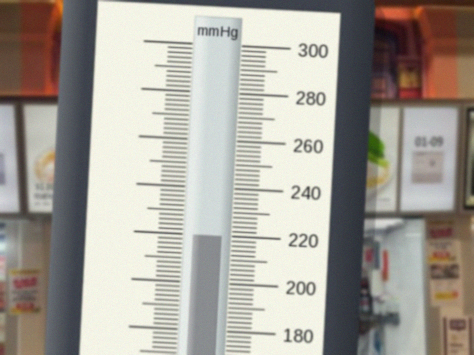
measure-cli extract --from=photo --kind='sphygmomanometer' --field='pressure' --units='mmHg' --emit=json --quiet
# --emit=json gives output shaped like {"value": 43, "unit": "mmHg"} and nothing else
{"value": 220, "unit": "mmHg"}
